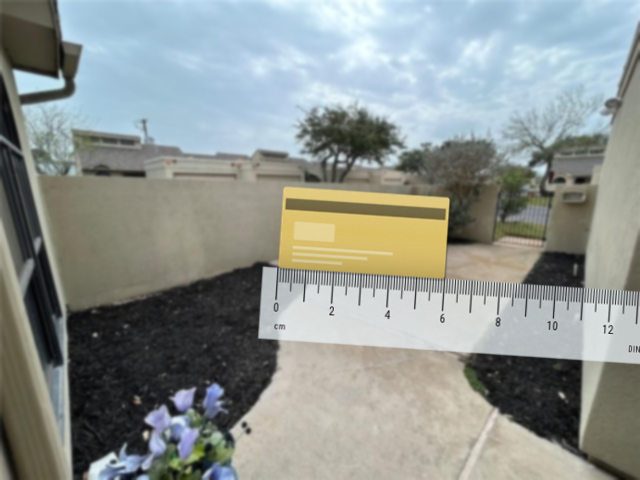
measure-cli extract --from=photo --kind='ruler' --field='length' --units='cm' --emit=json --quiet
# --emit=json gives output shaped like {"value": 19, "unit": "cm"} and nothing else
{"value": 6, "unit": "cm"}
